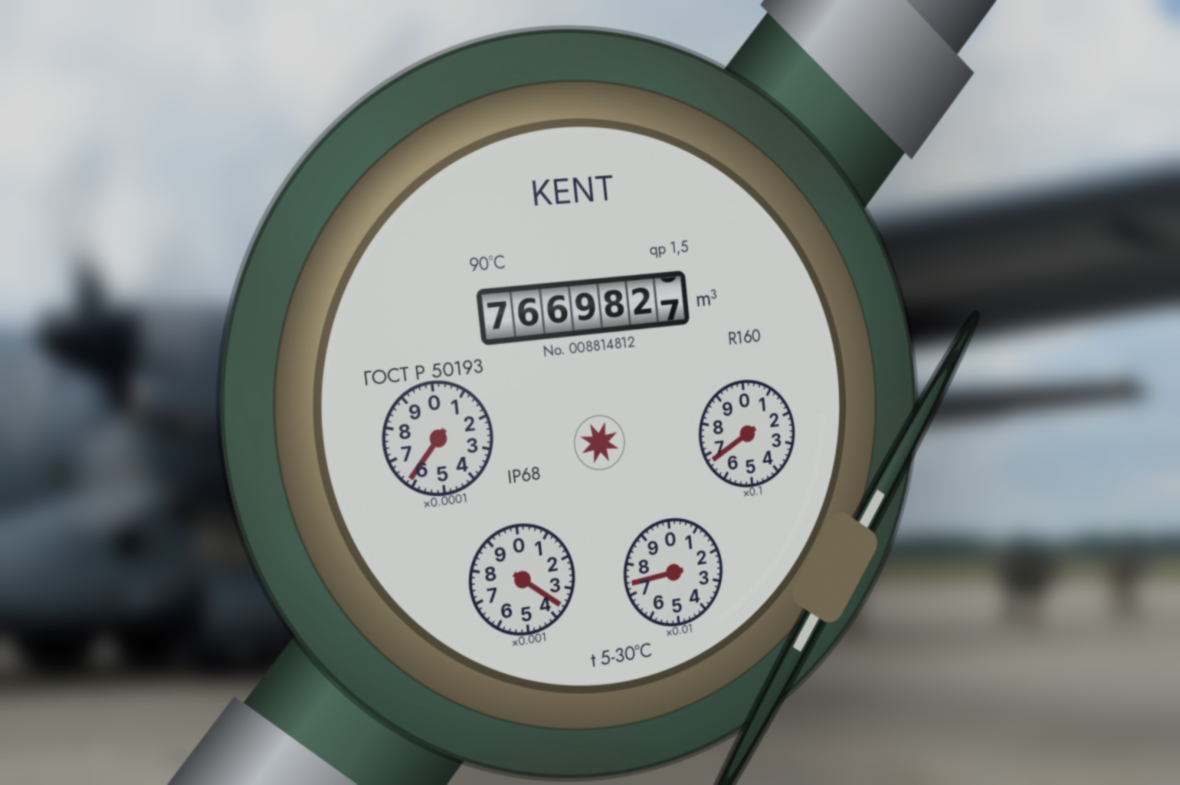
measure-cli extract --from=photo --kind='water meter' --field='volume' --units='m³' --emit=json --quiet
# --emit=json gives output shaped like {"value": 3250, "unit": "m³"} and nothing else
{"value": 7669826.6736, "unit": "m³"}
